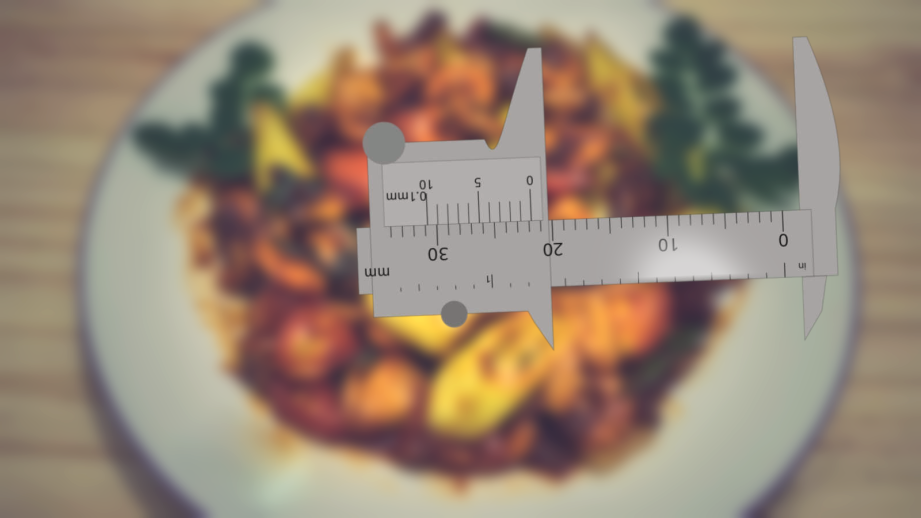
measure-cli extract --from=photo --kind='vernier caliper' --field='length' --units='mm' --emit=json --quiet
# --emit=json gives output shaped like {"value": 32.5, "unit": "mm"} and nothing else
{"value": 21.8, "unit": "mm"}
